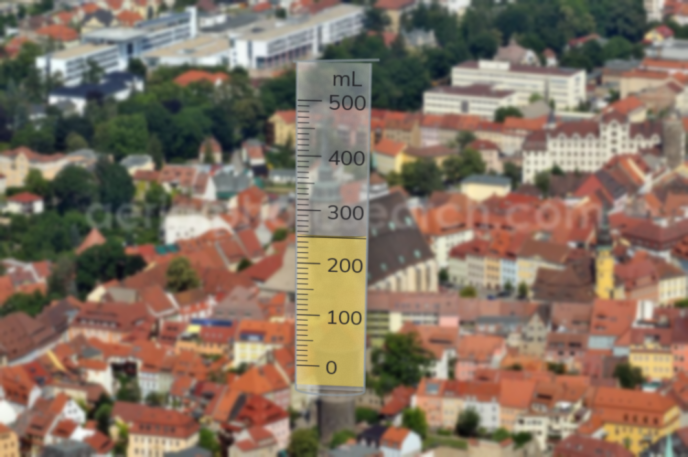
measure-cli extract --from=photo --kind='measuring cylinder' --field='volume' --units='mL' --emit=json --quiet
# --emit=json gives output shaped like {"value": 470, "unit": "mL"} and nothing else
{"value": 250, "unit": "mL"}
